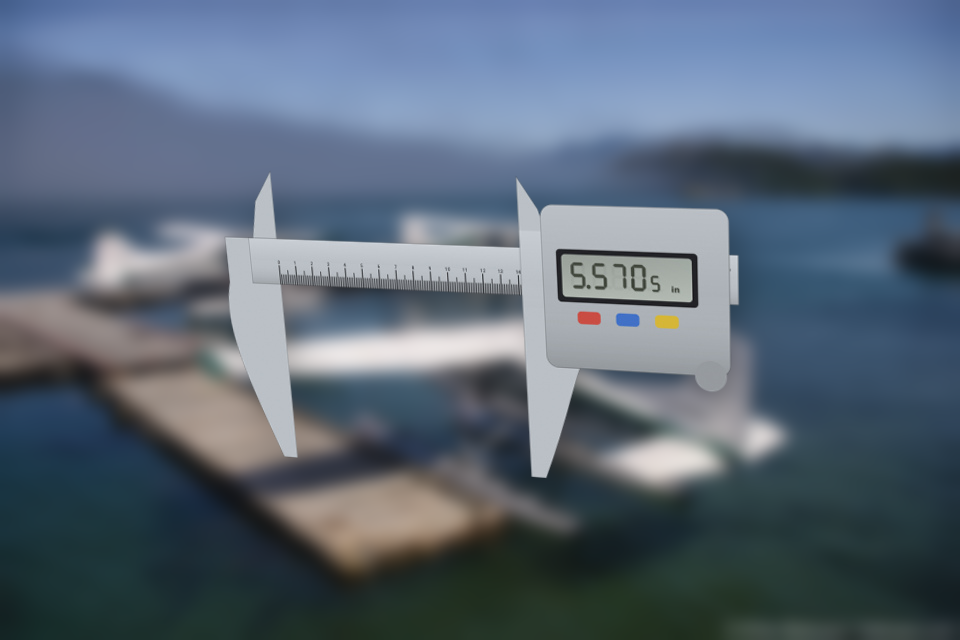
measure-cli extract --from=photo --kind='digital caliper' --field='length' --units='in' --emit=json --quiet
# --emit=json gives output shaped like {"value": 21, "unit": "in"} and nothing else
{"value": 5.5705, "unit": "in"}
